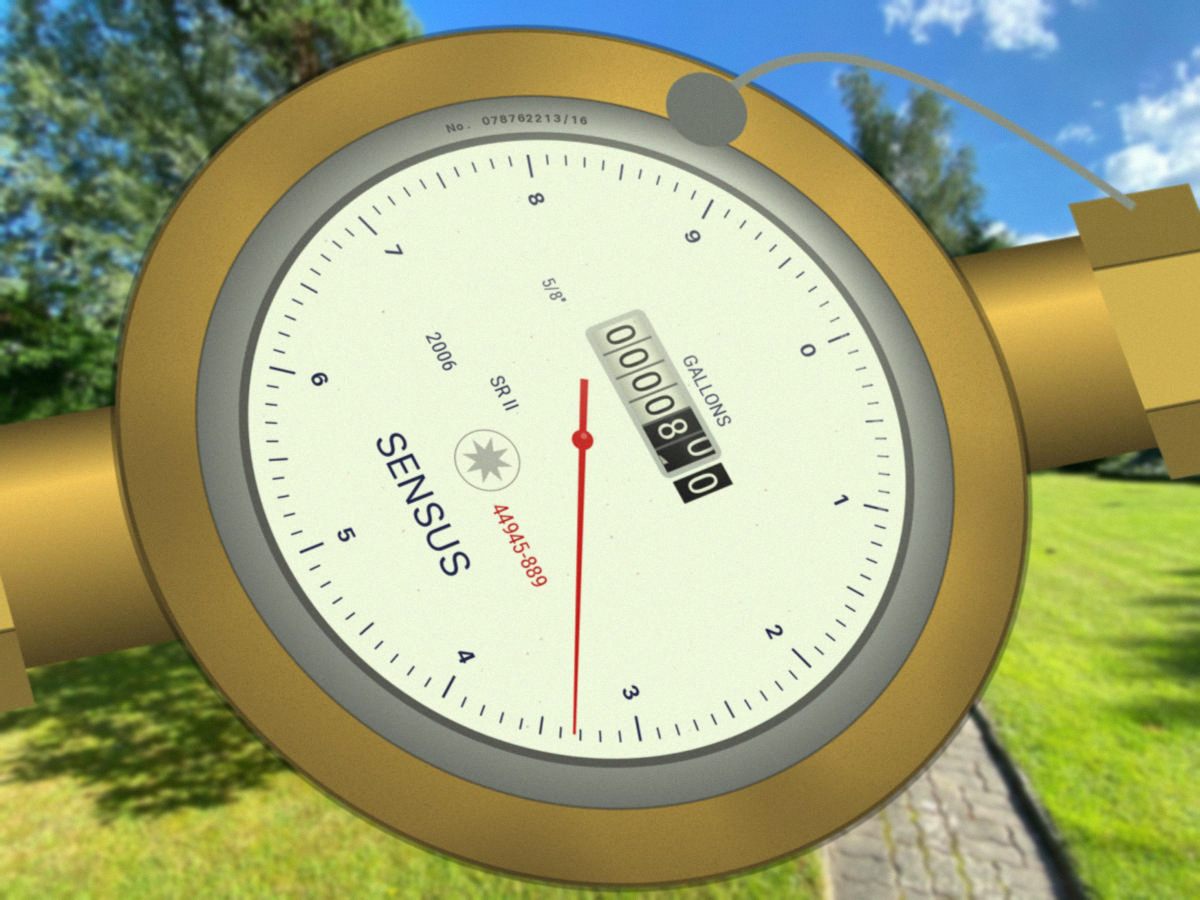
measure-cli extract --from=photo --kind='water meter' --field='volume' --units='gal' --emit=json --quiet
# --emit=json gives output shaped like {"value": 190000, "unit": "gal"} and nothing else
{"value": 803.3, "unit": "gal"}
